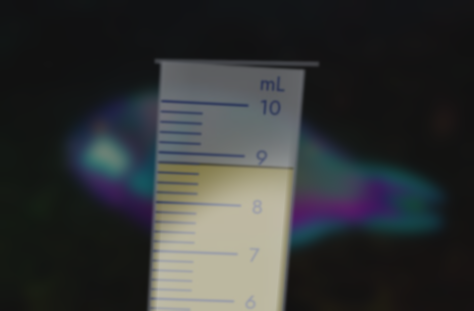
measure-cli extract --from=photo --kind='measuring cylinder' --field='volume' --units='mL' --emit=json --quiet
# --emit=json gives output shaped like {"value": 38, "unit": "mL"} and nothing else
{"value": 8.8, "unit": "mL"}
